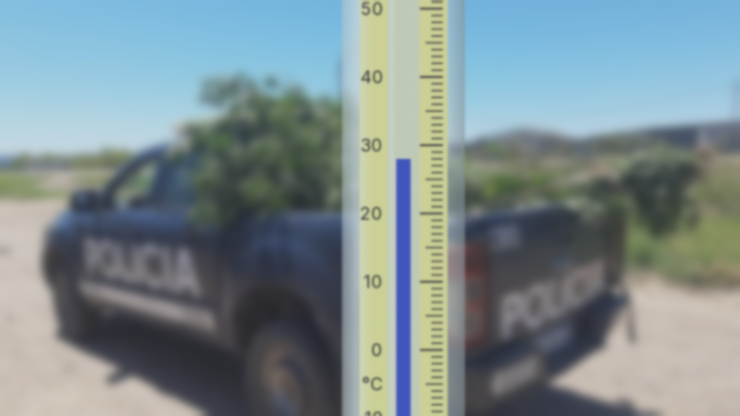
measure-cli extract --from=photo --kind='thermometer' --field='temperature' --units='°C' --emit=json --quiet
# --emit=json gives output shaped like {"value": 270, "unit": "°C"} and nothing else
{"value": 28, "unit": "°C"}
